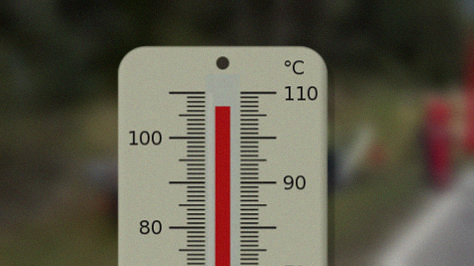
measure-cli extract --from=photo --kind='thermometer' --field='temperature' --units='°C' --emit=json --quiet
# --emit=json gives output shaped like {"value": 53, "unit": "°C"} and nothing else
{"value": 107, "unit": "°C"}
